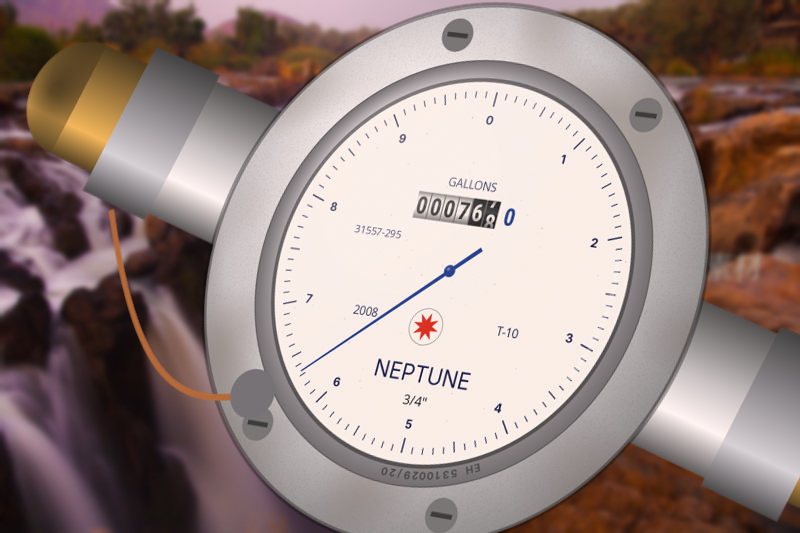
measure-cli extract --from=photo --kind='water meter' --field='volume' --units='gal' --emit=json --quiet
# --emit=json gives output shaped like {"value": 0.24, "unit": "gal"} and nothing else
{"value": 7676.3, "unit": "gal"}
